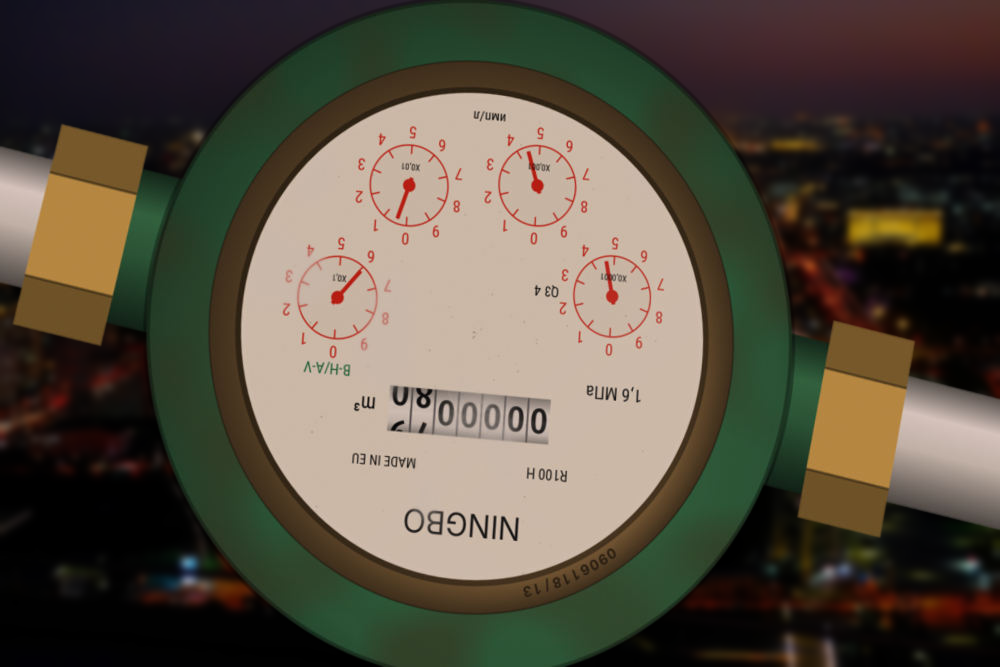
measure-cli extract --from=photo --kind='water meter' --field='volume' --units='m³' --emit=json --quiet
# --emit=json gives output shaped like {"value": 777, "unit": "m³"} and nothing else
{"value": 79.6044, "unit": "m³"}
